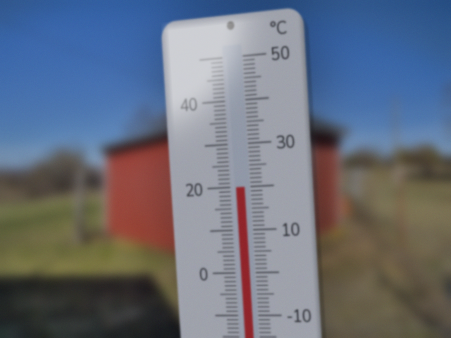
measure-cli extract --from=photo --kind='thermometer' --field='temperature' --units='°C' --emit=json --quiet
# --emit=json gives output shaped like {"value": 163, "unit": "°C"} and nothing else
{"value": 20, "unit": "°C"}
